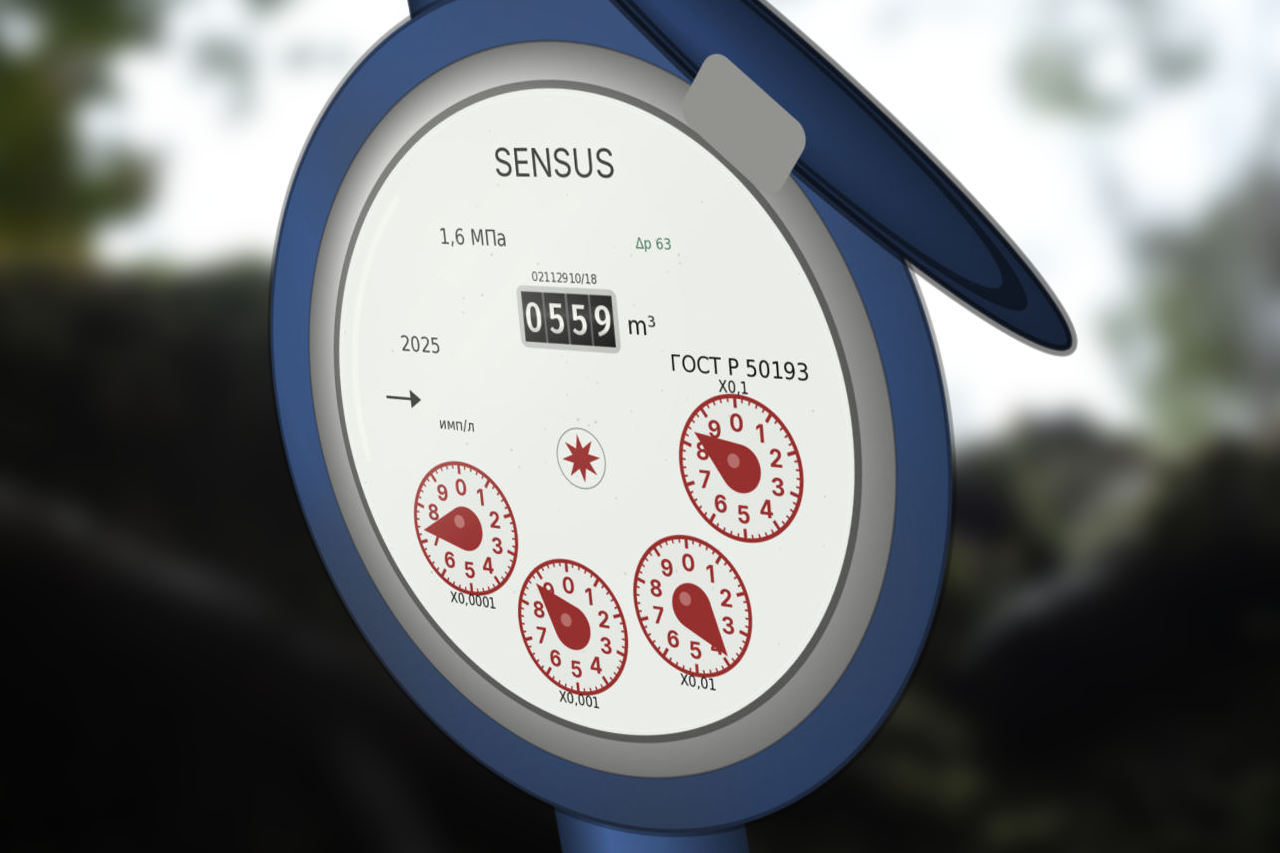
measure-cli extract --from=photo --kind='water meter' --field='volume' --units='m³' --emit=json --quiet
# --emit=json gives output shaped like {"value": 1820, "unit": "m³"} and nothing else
{"value": 559.8387, "unit": "m³"}
